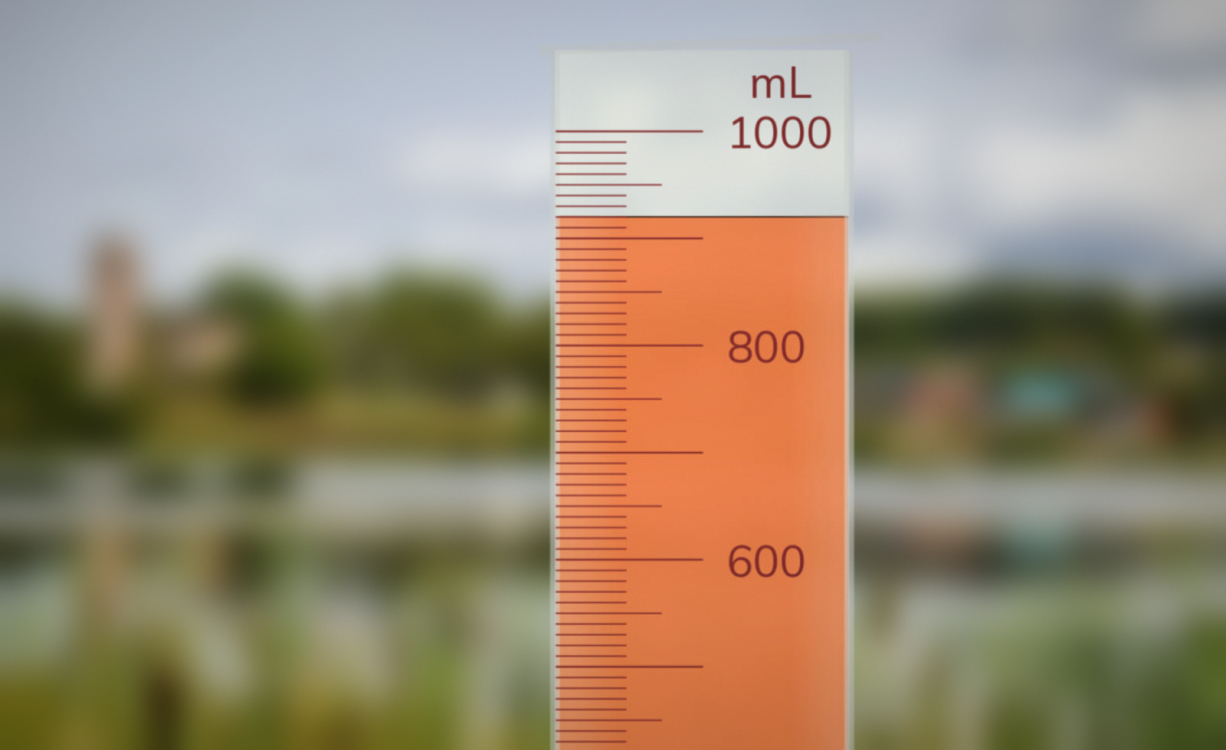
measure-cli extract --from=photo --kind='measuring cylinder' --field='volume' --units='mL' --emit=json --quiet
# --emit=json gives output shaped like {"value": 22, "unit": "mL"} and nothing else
{"value": 920, "unit": "mL"}
